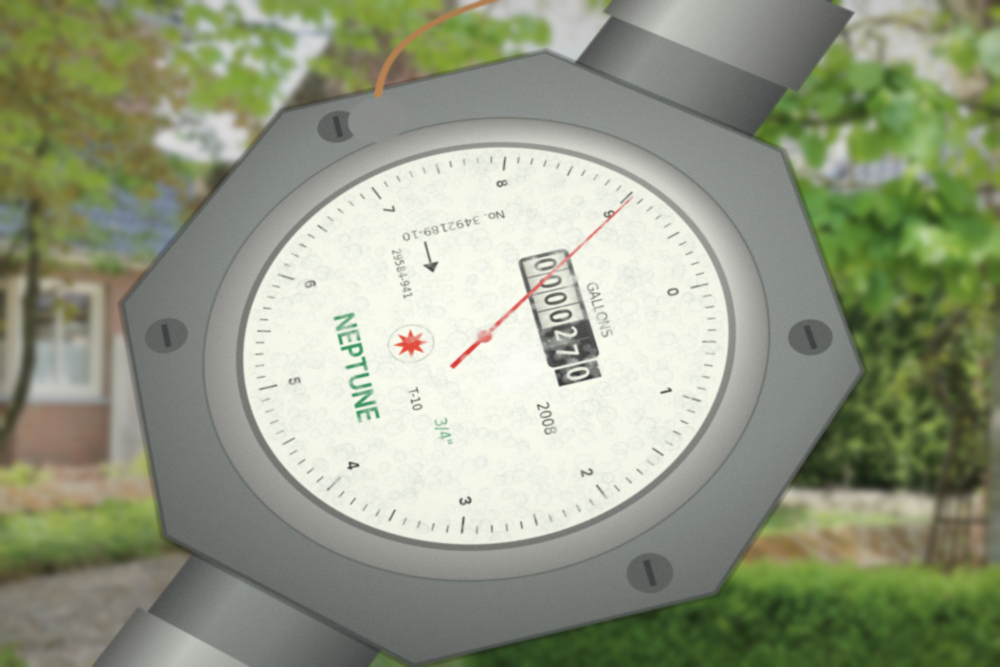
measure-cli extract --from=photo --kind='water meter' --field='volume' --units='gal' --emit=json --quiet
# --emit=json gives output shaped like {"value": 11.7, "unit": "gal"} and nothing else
{"value": 269.0, "unit": "gal"}
